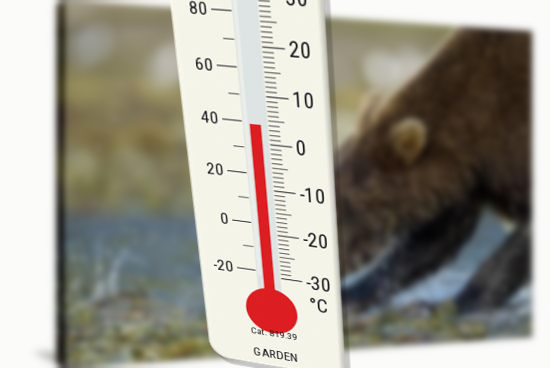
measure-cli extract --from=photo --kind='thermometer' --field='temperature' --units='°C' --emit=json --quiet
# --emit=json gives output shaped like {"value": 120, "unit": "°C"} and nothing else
{"value": 4, "unit": "°C"}
